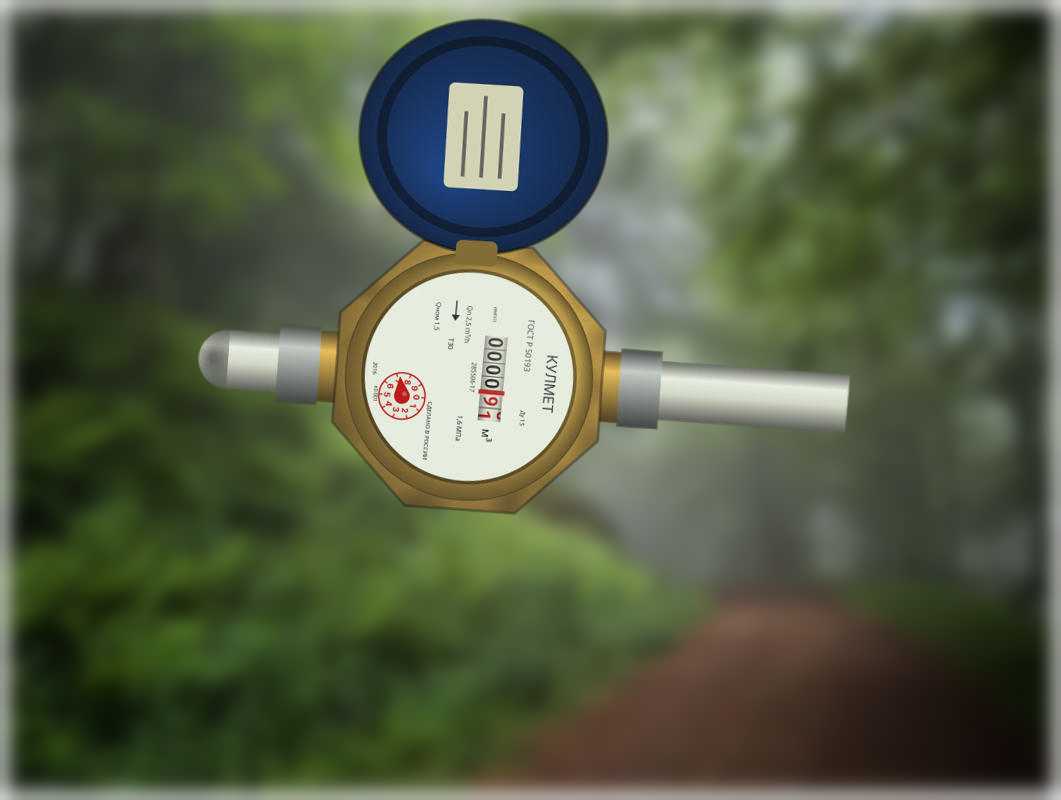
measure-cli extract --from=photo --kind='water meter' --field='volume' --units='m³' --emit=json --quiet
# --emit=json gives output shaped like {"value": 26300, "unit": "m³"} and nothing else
{"value": 0.907, "unit": "m³"}
